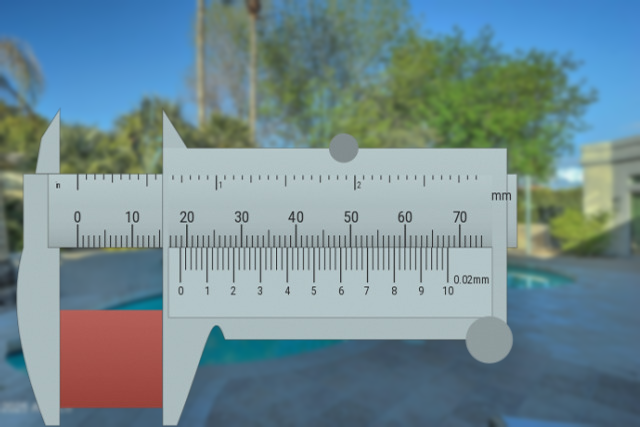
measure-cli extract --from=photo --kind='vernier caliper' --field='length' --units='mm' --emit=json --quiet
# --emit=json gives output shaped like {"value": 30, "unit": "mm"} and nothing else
{"value": 18.8, "unit": "mm"}
